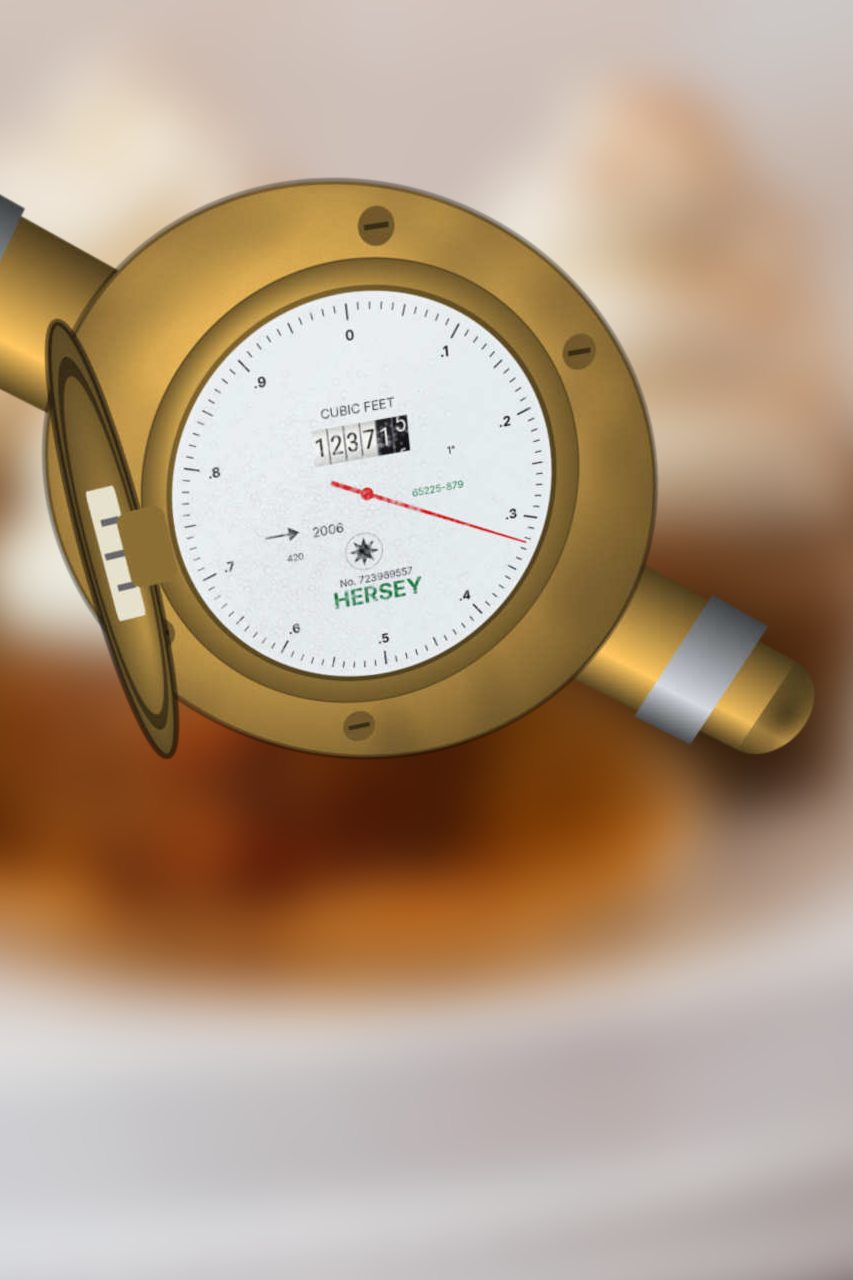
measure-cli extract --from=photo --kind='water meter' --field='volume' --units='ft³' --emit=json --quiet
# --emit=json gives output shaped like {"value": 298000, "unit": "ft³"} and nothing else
{"value": 123715.32, "unit": "ft³"}
